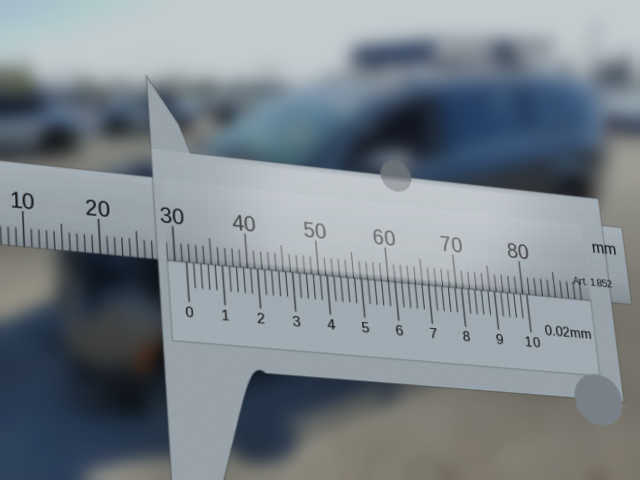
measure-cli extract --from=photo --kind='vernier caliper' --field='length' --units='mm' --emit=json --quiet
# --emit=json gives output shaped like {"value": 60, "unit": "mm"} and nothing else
{"value": 31.6, "unit": "mm"}
